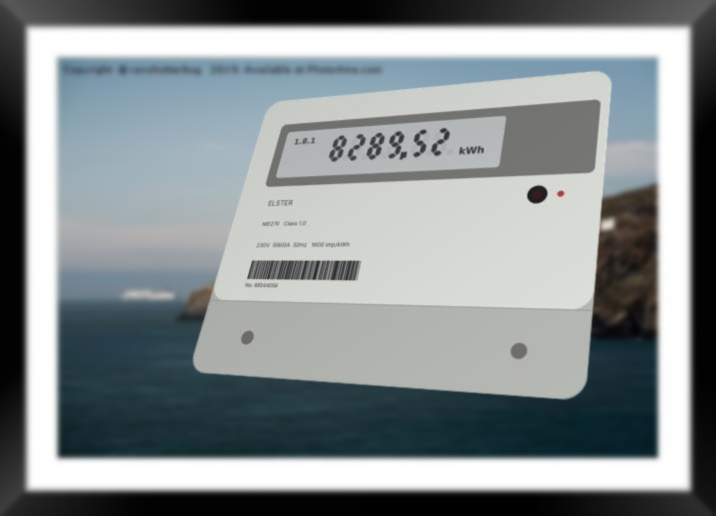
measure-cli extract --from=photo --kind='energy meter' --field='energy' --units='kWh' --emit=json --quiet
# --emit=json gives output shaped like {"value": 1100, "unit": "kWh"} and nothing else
{"value": 8289.52, "unit": "kWh"}
